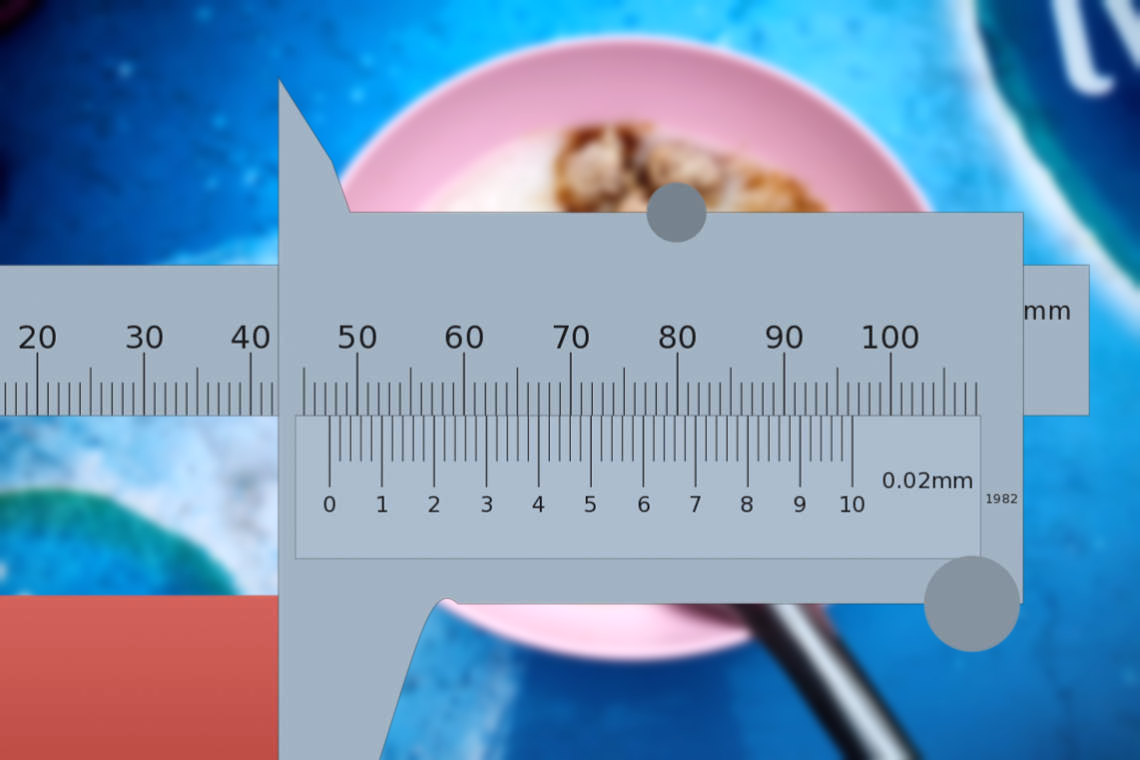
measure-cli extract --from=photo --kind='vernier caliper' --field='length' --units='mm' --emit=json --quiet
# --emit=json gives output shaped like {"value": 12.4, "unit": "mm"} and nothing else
{"value": 47.4, "unit": "mm"}
